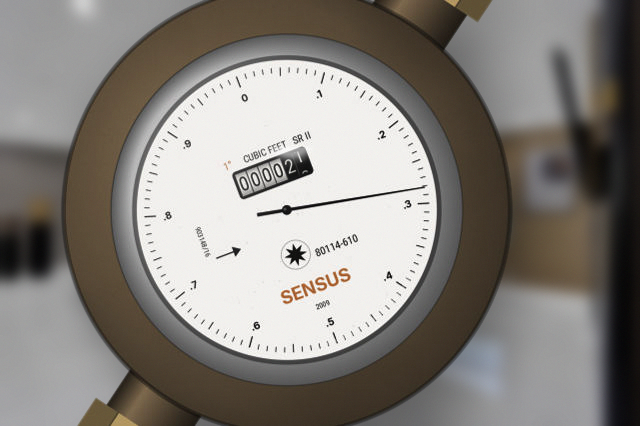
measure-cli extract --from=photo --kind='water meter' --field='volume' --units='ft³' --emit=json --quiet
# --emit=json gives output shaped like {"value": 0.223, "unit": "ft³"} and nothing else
{"value": 21.28, "unit": "ft³"}
